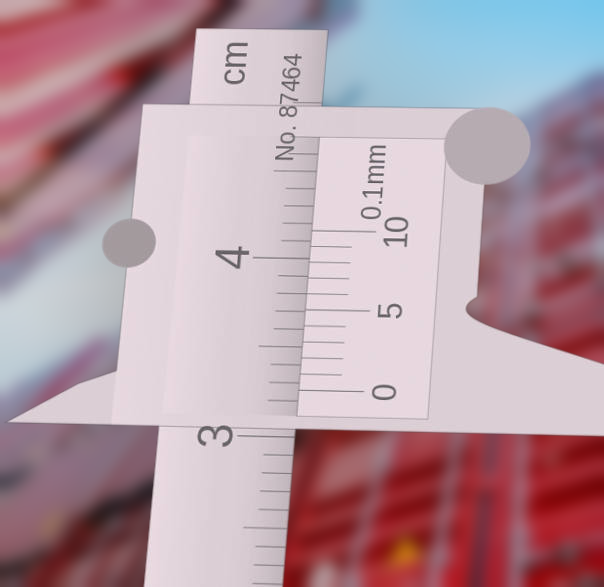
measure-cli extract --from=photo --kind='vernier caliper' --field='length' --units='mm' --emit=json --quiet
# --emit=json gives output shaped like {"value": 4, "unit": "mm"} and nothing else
{"value": 32.6, "unit": "mm"}
